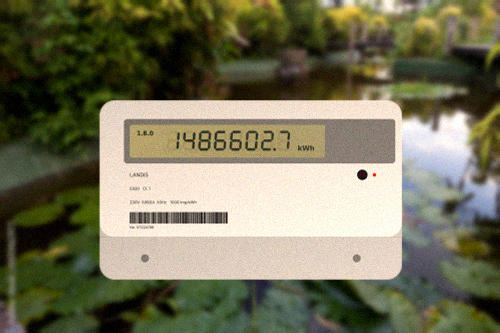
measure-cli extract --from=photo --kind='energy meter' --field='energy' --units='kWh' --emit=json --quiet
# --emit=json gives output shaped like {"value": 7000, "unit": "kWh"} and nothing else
{"value": 1486602.7, "unit": "kWh"}
